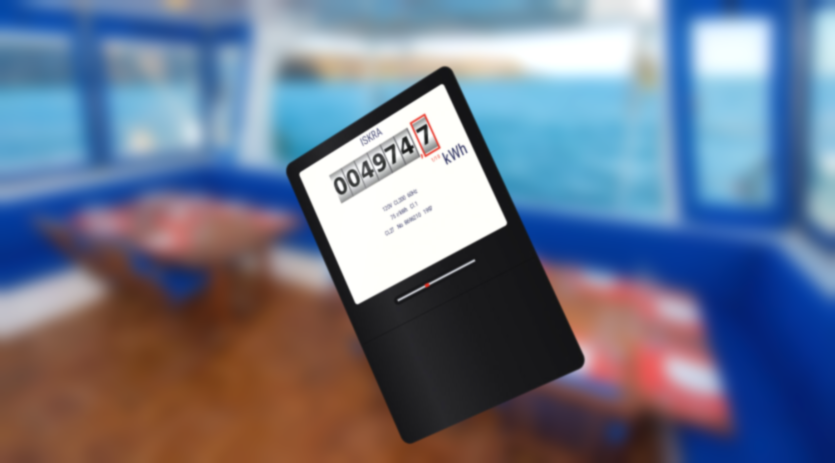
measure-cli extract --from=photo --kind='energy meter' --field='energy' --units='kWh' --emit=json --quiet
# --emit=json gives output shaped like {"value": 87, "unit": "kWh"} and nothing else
{"value": 4974.7, "unit": "kWh"}
